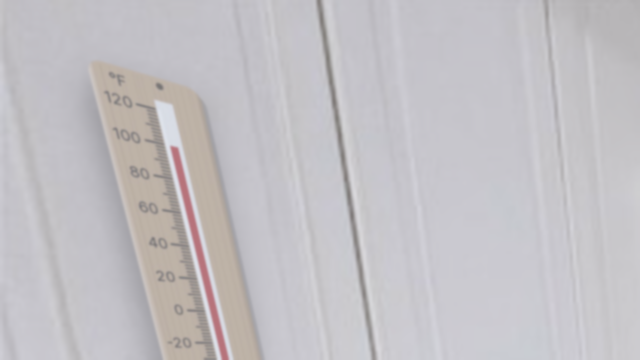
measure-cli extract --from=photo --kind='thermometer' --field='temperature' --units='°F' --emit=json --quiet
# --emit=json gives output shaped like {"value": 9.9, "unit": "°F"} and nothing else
{"value": 100, "unit": "°F"}
